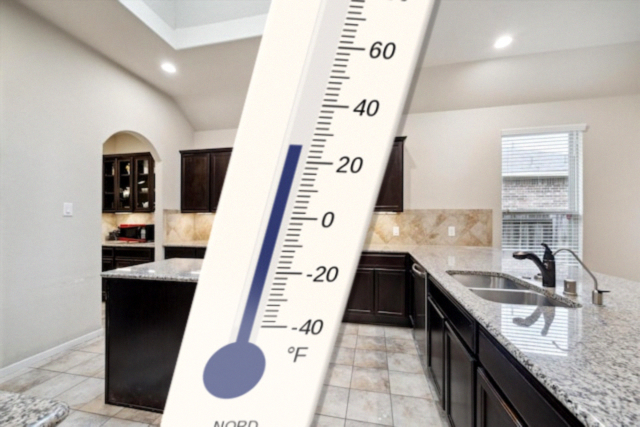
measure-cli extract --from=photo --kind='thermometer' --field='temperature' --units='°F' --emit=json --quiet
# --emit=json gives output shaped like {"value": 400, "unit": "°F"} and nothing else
{"value": 26, "unit": "°F"}
